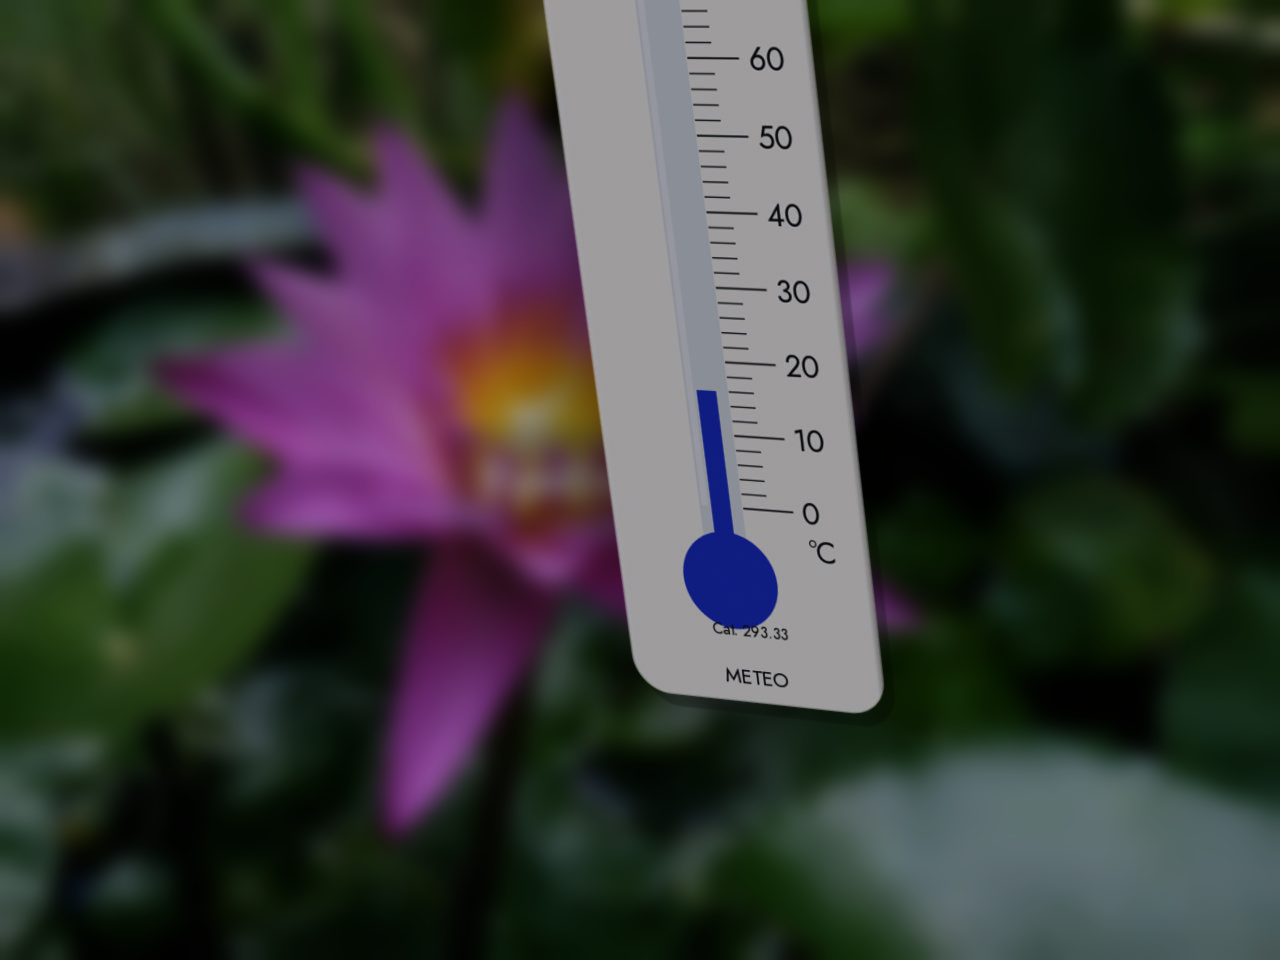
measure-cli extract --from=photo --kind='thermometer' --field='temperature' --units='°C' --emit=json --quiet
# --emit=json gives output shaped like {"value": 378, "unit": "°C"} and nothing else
{"value": 16, "unit": "°C"}
